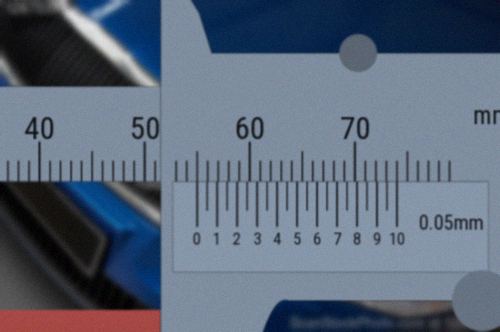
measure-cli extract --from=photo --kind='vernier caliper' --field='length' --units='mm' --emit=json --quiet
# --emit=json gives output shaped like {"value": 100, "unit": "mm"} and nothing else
{"value": 55.0, "unit": "mm"}
